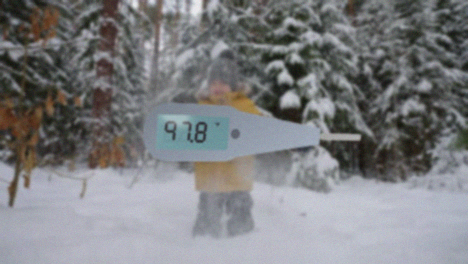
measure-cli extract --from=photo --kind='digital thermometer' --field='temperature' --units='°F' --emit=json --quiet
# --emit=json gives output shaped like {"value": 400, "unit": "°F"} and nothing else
{"value": 97.8, "unit": "°F"}
